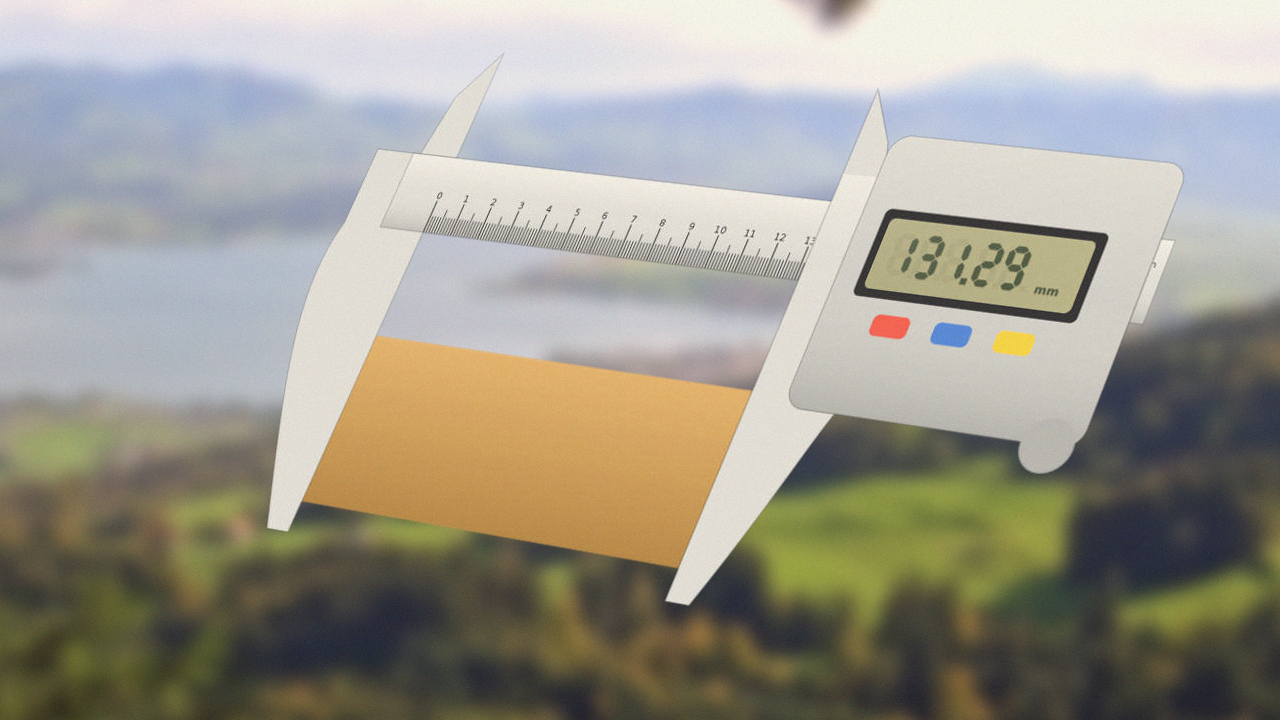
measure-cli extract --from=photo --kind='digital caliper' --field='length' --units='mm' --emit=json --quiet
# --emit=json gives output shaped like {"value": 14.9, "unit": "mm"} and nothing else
{"value": 131.29, "unit": "mm"}
